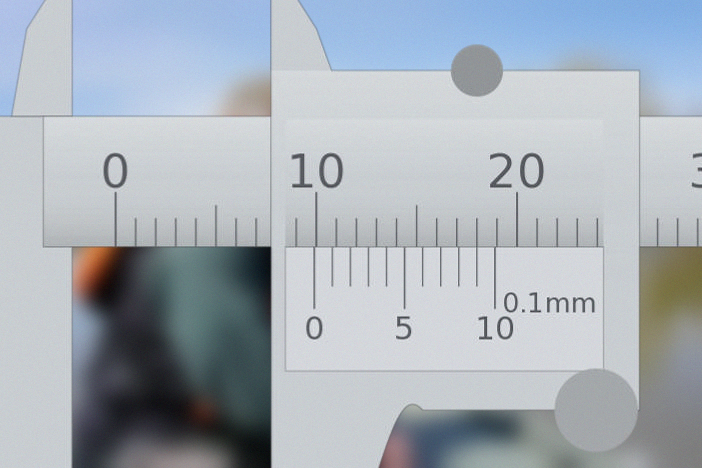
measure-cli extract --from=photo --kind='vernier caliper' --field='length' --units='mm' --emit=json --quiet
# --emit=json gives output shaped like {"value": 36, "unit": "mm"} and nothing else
{"value": 9.9, "unit": "mm"}
